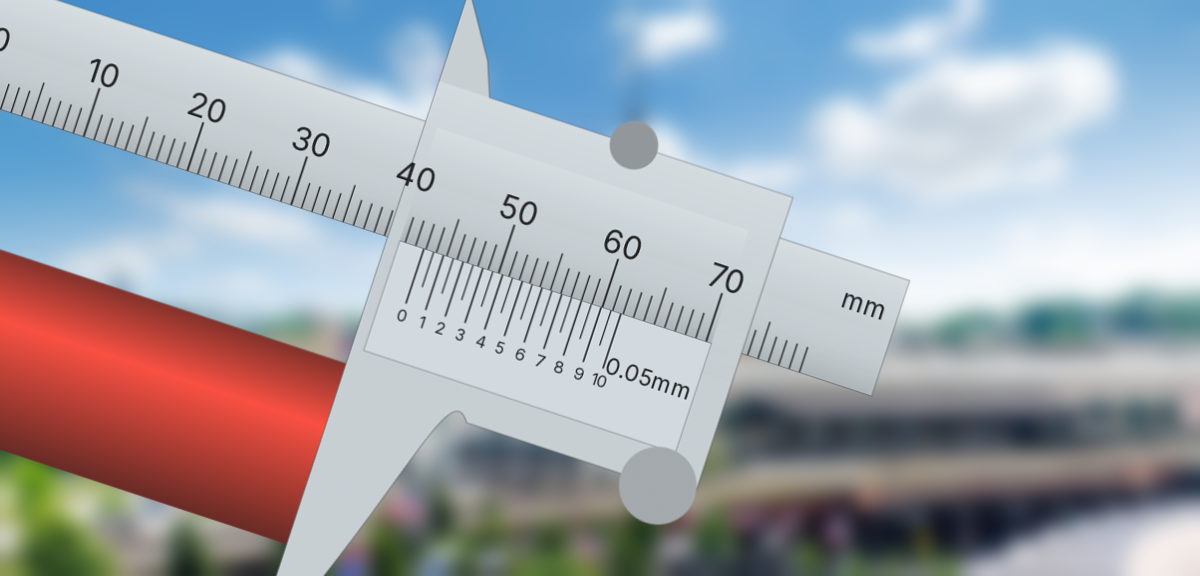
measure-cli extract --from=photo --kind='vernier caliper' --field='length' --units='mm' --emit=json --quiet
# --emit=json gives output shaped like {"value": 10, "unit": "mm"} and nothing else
{"value": 42.8, "unit": "mm"}
